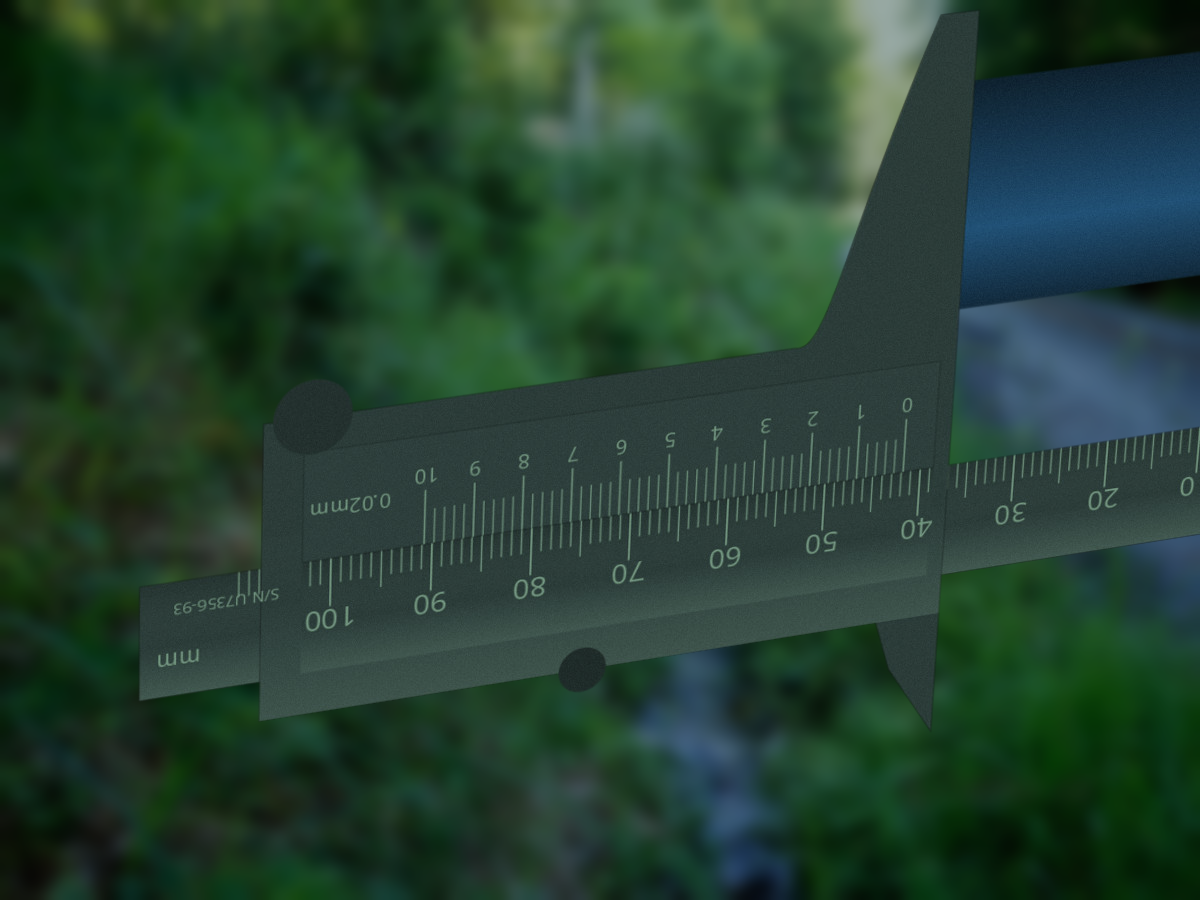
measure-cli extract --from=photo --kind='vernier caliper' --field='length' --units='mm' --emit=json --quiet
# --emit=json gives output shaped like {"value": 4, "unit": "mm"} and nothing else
{"value": 41.8, "unit": "mm"}
